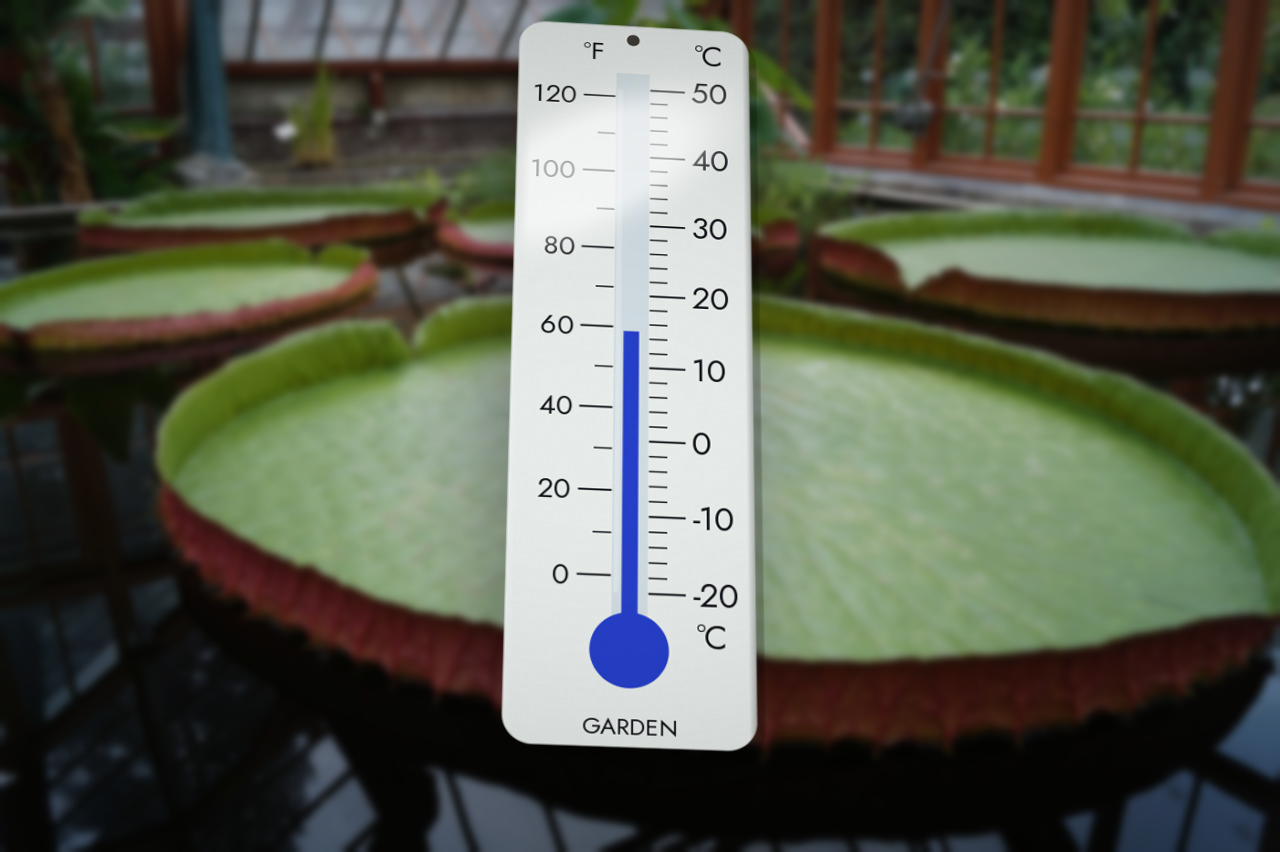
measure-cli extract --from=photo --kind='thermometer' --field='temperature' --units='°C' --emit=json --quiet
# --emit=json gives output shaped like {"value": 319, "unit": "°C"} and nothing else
{"value": 15, "unit": "°C"}
